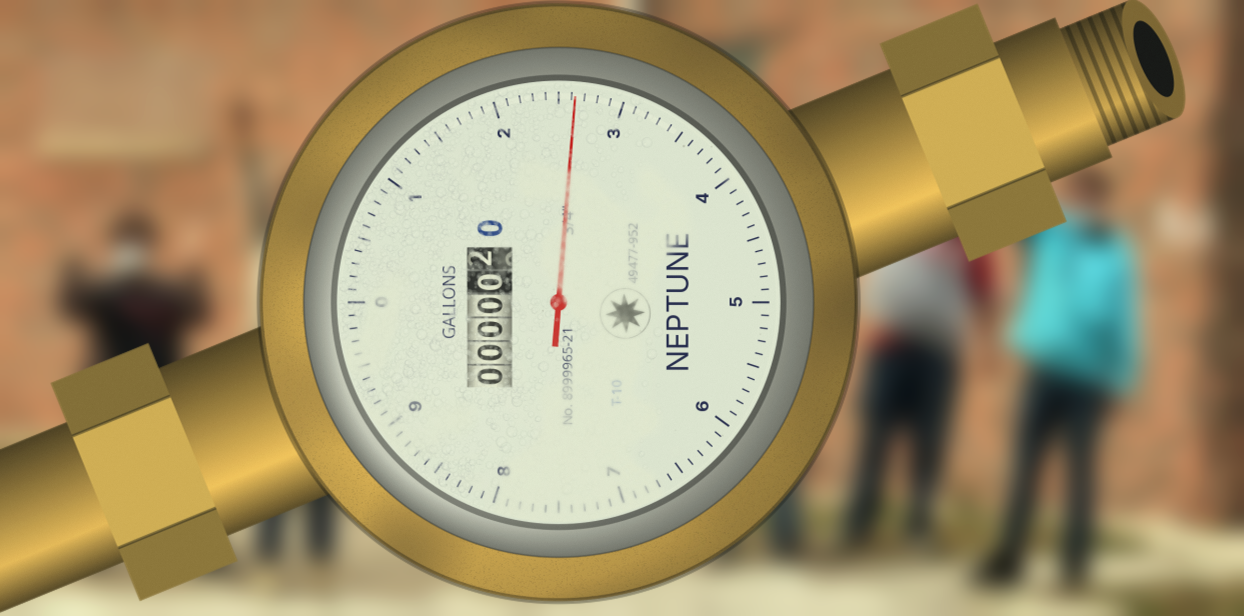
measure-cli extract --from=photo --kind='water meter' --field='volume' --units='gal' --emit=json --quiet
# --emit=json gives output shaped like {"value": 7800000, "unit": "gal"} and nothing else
{"value": 22.6, "unit": "gal"}
